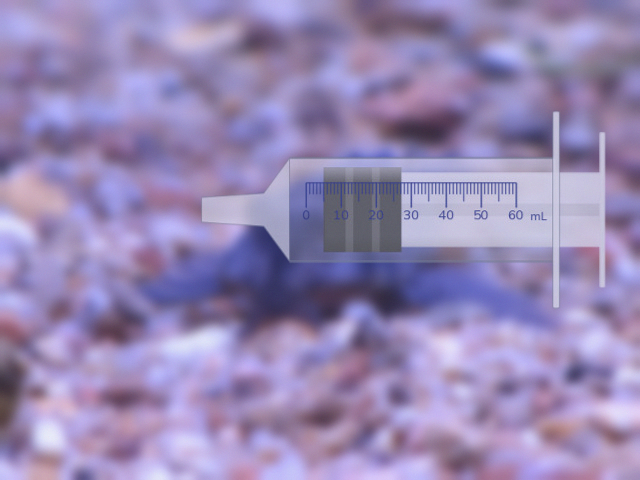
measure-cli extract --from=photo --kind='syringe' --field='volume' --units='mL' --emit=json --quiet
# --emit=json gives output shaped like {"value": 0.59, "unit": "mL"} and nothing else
{"value": 5, "unit": "mL"}
